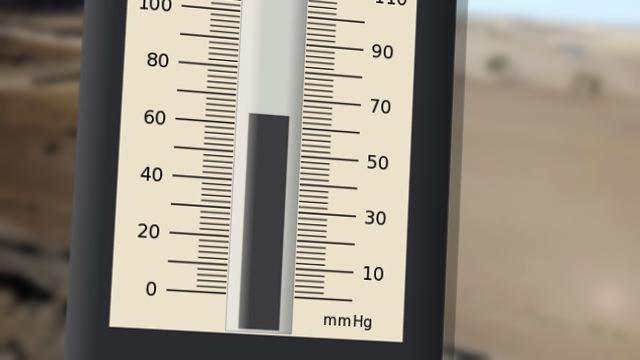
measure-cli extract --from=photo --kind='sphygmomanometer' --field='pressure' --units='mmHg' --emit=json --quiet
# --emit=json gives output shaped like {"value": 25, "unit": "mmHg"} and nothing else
{"value": 64, "unit": "mmHg"}
